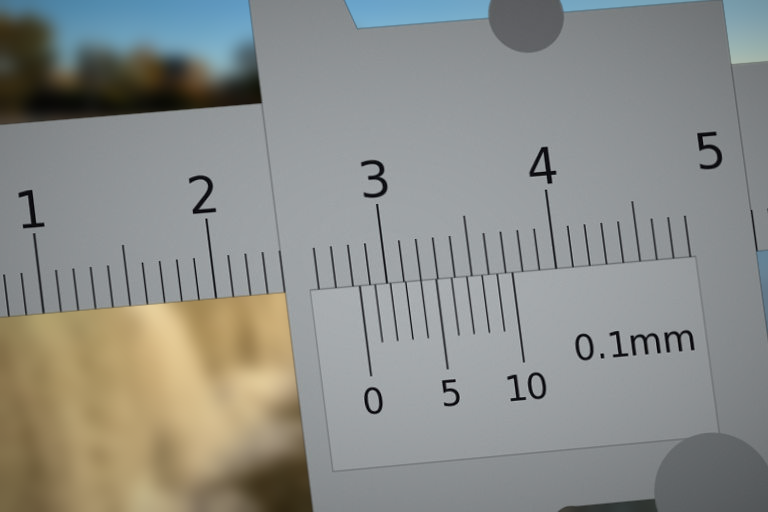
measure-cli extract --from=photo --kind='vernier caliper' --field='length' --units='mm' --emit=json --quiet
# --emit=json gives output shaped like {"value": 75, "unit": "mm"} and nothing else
{"value": 28.4, "unit": "mm"}
